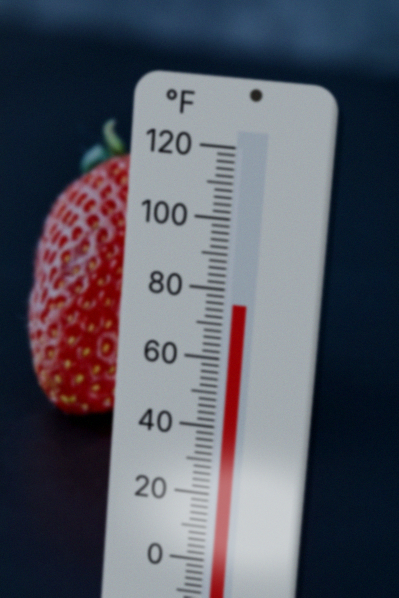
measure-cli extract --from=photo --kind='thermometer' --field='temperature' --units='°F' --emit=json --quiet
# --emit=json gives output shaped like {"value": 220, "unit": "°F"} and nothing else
{"value": 76, "unit": "°F"}
